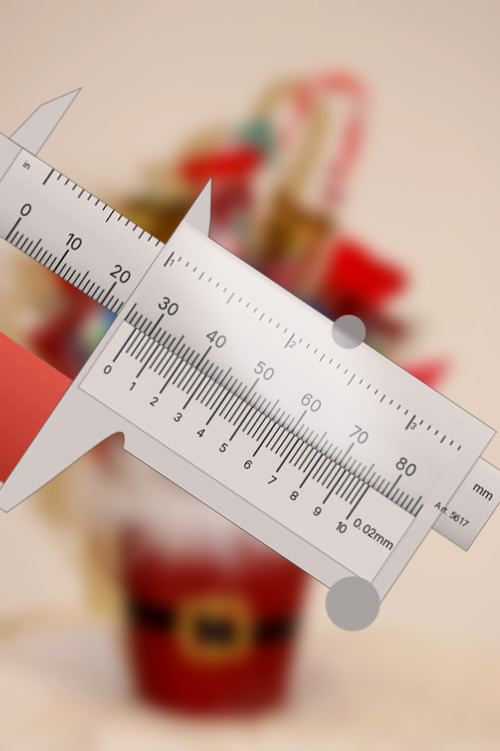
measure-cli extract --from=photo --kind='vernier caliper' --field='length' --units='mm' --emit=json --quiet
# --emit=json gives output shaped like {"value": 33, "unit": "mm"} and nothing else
{"value": 27.4, "unit": "mm"}
